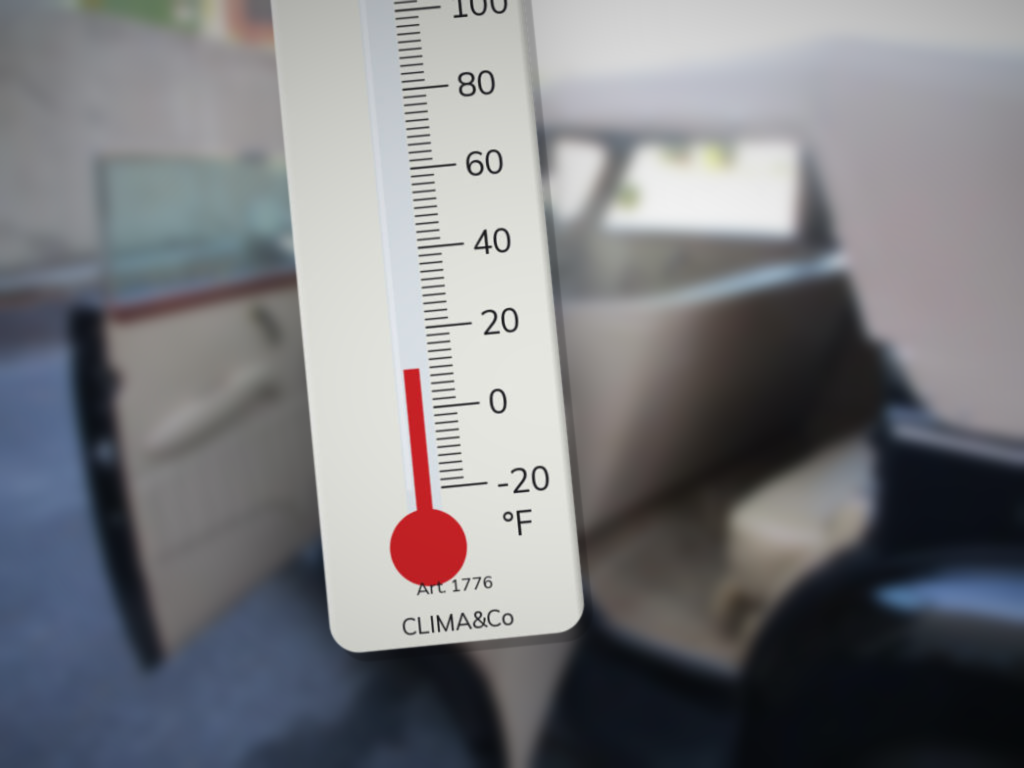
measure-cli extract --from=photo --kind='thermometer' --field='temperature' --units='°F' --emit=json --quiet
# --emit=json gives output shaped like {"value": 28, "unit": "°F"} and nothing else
{"value": 10, "unit": "°F"}
